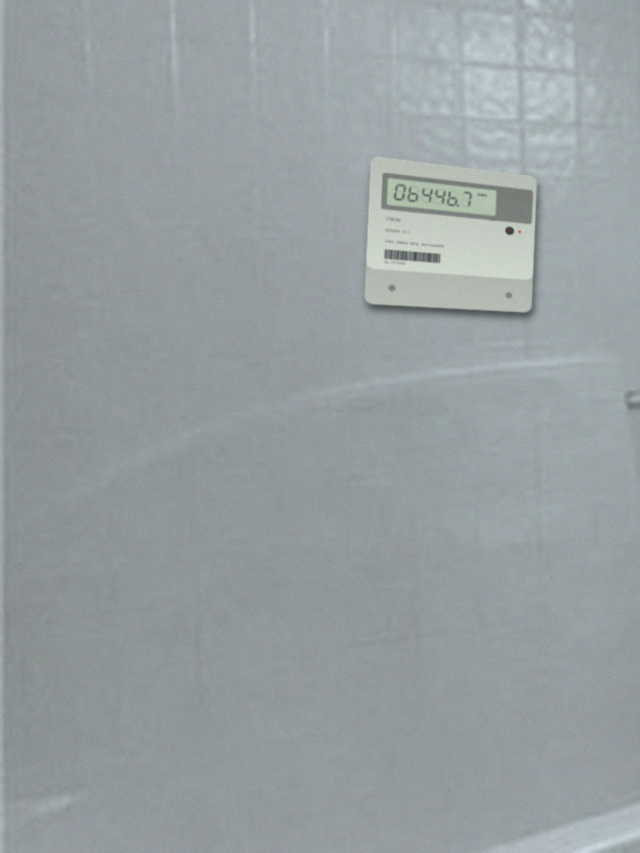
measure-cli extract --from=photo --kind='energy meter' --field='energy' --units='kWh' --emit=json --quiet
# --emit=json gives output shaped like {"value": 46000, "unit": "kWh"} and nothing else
{"value": 6446.7, "unit": "kWh"}
